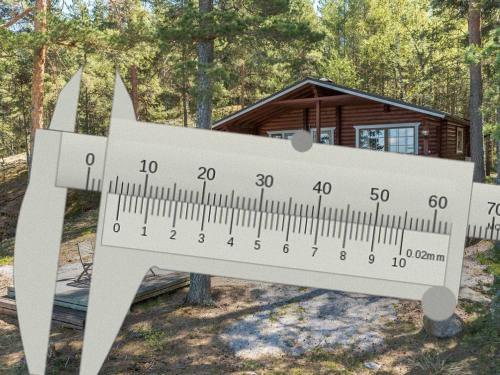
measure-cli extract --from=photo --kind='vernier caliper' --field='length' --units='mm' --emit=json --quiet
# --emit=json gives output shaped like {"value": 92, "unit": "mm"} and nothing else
{"value": 5.8, "unit": "mm"}
